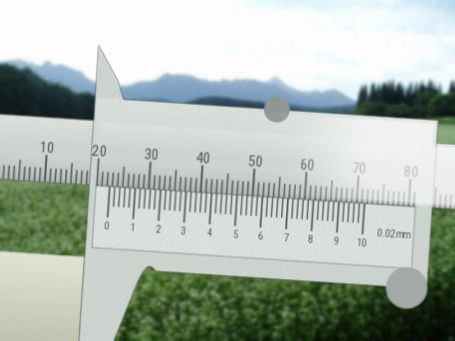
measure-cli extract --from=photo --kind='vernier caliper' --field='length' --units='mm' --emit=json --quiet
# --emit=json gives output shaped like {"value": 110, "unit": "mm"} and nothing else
{"value": 22.5, "unit": "mm"}
